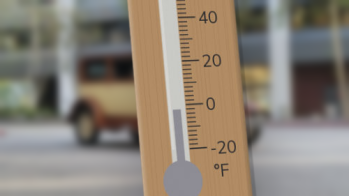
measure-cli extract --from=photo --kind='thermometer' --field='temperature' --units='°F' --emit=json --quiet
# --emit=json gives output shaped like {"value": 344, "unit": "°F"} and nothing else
{"value": -2, "unit": "°F"}
